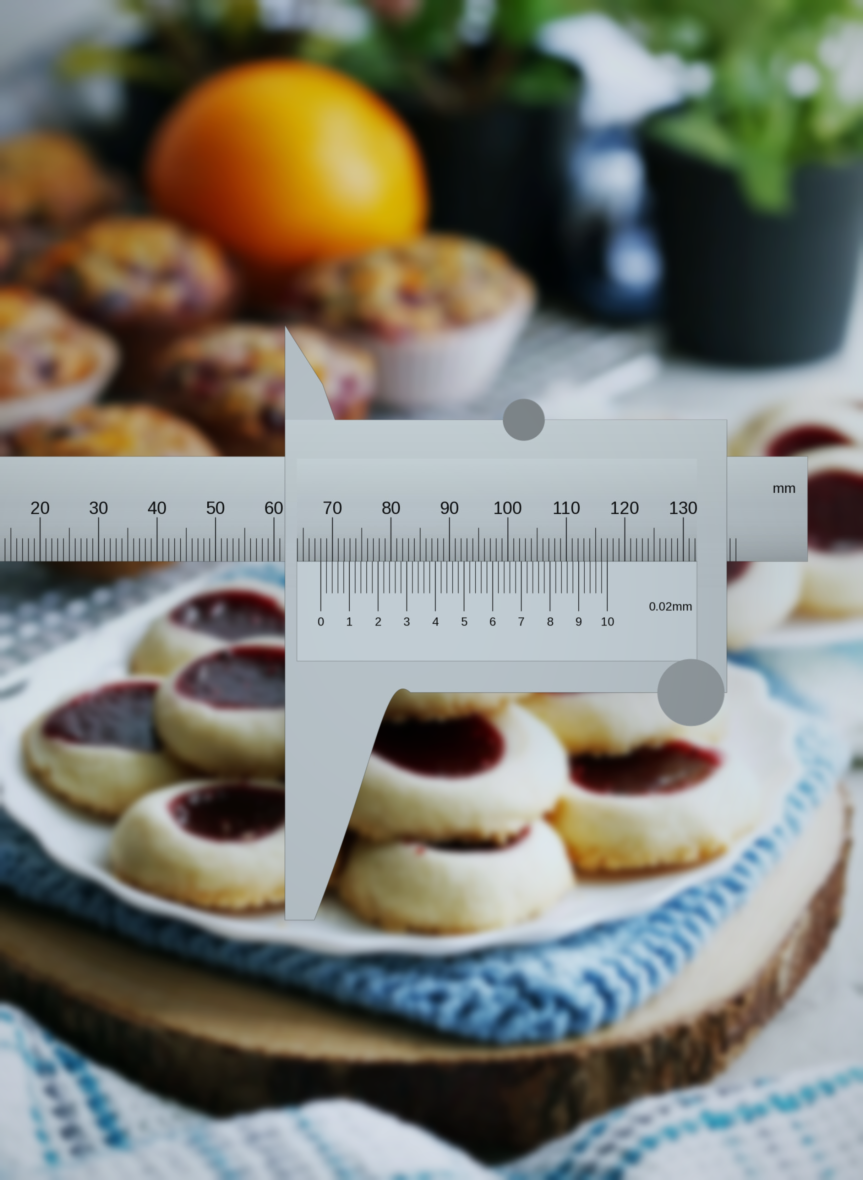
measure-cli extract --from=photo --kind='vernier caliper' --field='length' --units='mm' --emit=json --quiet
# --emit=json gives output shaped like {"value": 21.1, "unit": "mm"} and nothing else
{"value": 68.0, "unit": "mm"}
